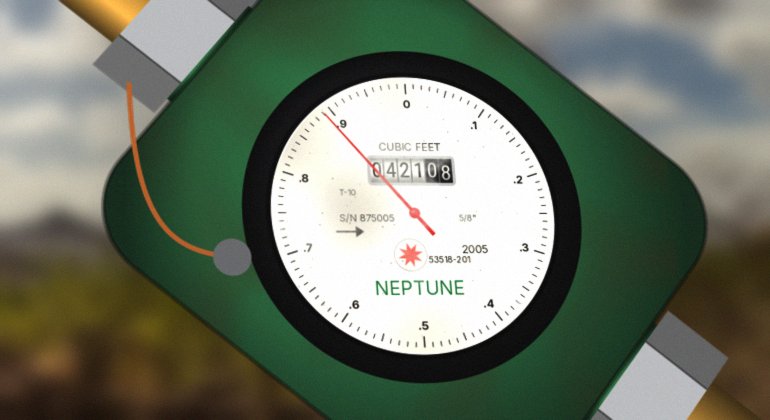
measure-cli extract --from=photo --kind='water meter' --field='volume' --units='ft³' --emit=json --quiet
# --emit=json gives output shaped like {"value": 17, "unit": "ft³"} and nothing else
{"value": 42107.89, "unit": "ft³"}
